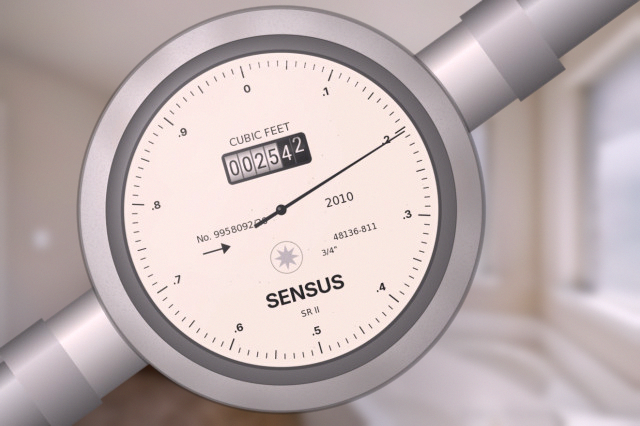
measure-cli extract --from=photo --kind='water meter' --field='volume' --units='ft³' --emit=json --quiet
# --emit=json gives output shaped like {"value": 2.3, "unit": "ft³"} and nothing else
{"value": 2542.20, "unit": "ft³"}
